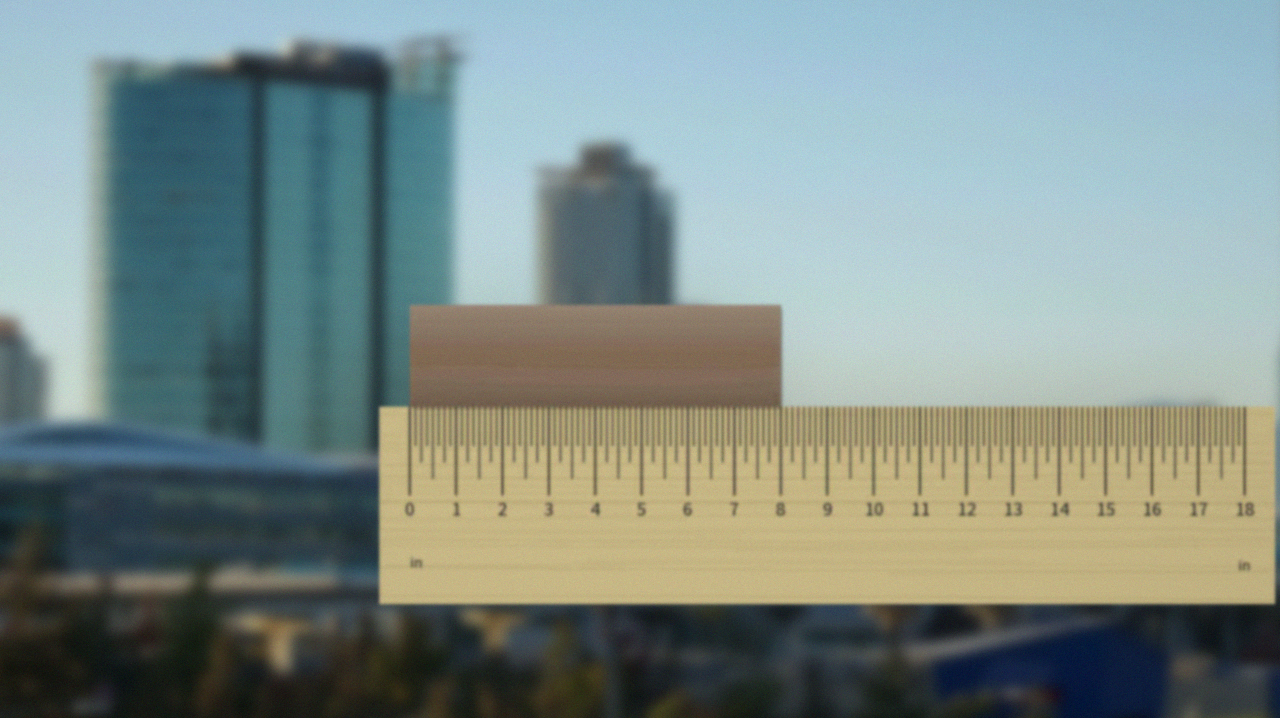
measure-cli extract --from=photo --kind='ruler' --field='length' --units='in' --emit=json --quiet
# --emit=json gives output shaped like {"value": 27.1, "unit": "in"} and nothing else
{"value": 8, "unit": "in"}
